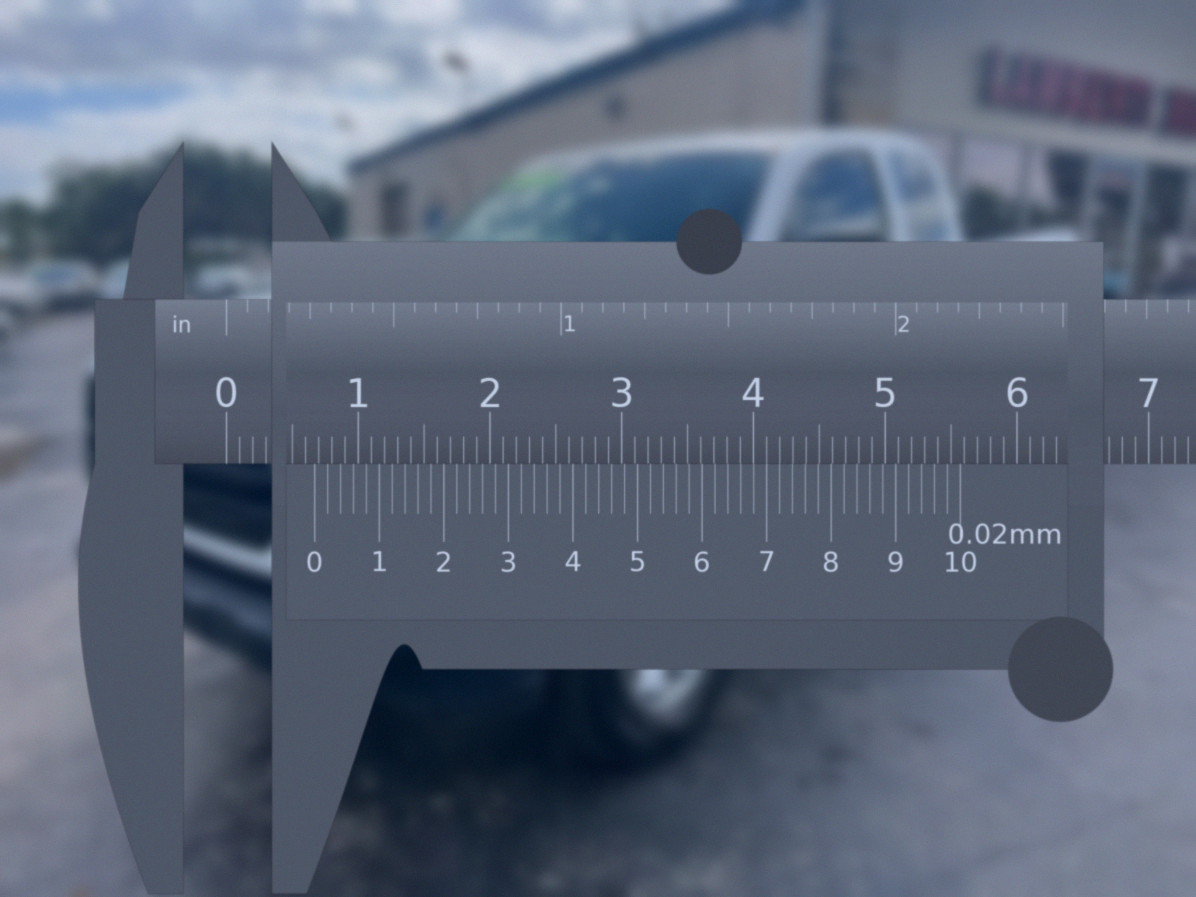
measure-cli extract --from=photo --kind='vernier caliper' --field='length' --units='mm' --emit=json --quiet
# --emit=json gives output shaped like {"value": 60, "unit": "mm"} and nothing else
{"value": 6.7, "unit": "mm"}
